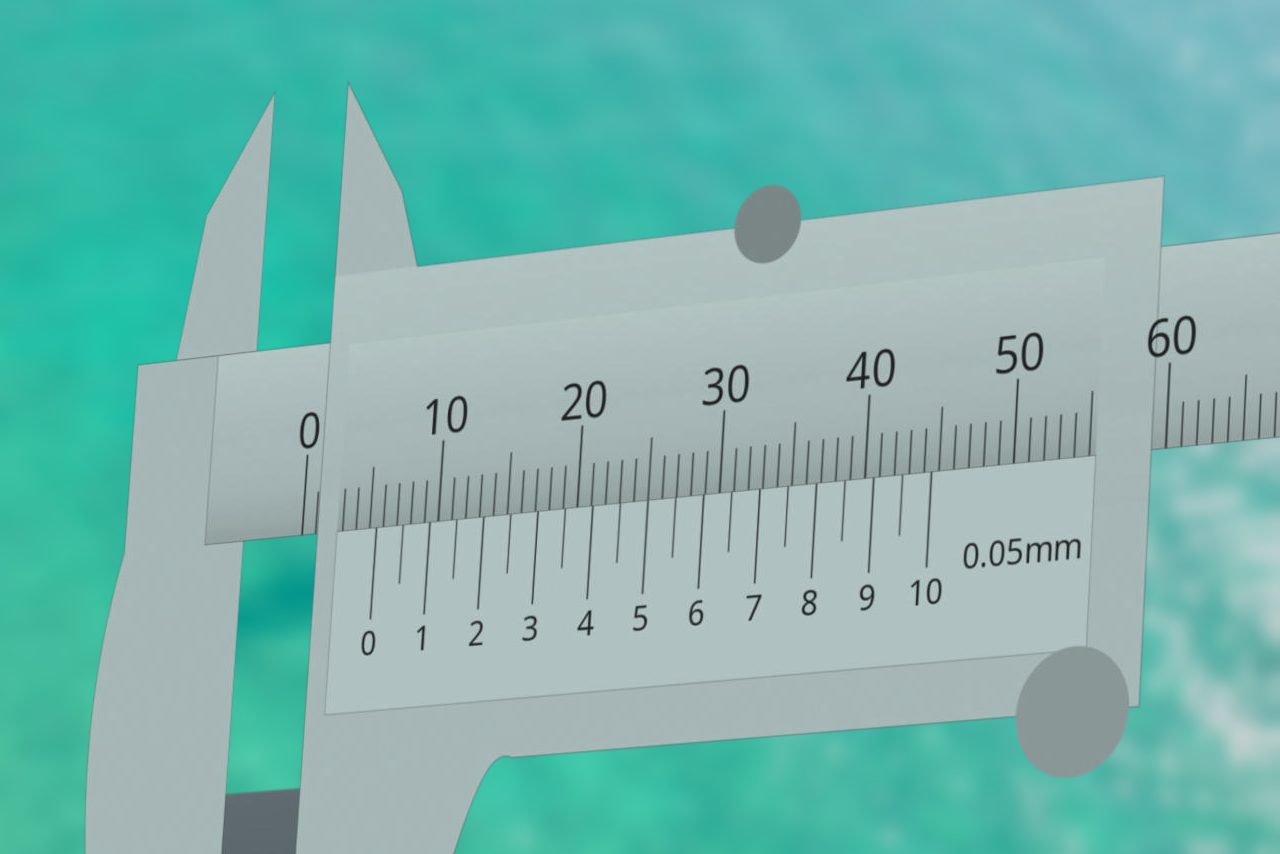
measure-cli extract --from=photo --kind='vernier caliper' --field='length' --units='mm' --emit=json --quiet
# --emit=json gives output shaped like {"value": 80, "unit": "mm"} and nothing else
{"value": 5.5, "unit": "mm"}
